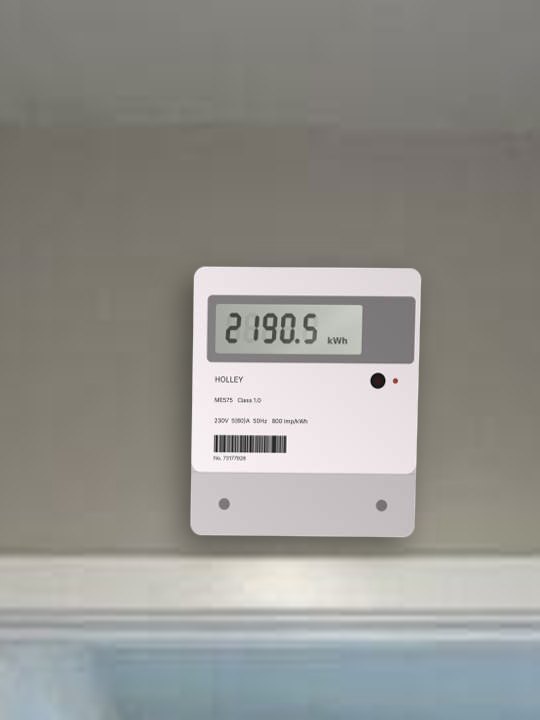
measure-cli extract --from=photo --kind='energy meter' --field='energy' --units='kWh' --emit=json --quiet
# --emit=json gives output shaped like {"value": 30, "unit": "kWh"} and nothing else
{"value": 2190.5, "unit": "kWh"}
